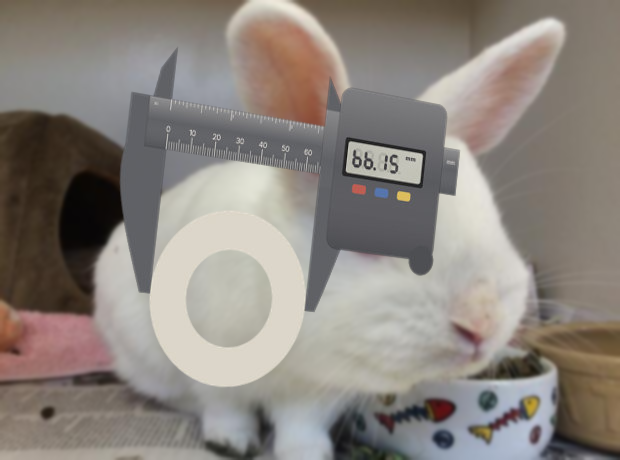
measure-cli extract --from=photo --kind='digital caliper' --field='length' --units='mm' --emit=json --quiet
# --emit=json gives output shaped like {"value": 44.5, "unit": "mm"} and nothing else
{"value": 66.15, "unit": "mm"}
